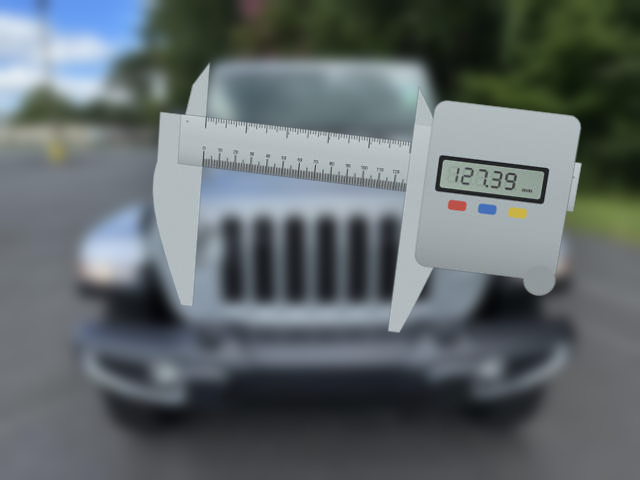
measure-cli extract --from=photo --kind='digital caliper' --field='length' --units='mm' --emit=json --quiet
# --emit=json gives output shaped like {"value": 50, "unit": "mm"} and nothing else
{"value": 127.39, "unit": "mm"}
